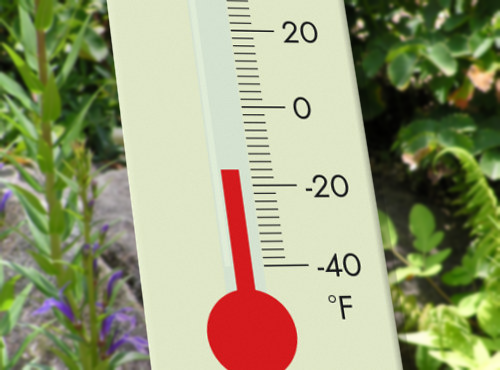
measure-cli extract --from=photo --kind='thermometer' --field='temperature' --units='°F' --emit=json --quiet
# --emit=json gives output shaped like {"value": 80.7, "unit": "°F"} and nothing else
{"value": -16, "unit": "°F"}
